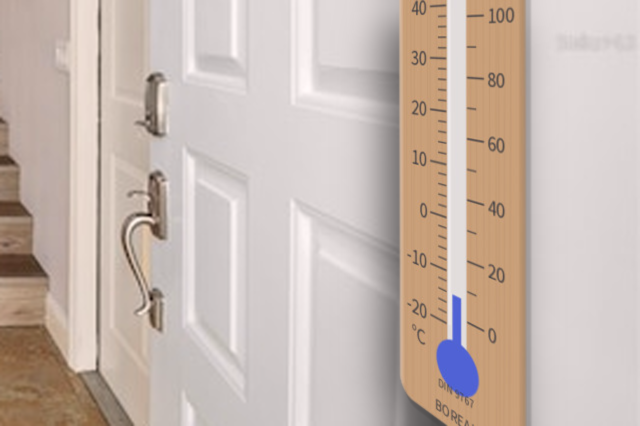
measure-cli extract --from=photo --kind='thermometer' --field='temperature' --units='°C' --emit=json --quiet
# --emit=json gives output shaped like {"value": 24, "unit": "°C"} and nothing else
{"value": -14, "unit": "°C"}
